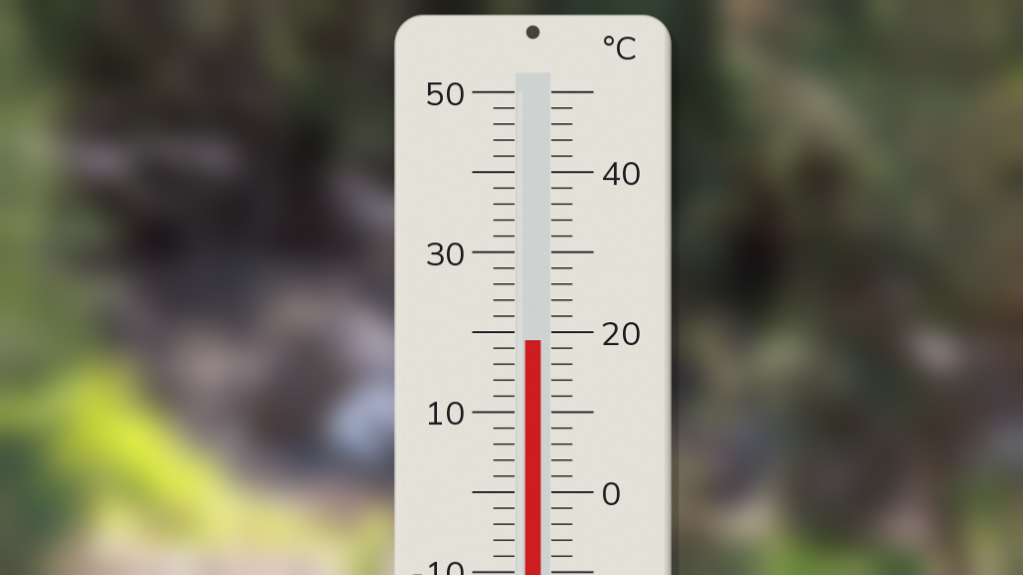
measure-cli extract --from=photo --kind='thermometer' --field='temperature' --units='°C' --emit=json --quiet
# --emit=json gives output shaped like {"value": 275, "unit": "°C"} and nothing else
{"value": 19, "unit": "°C"}
